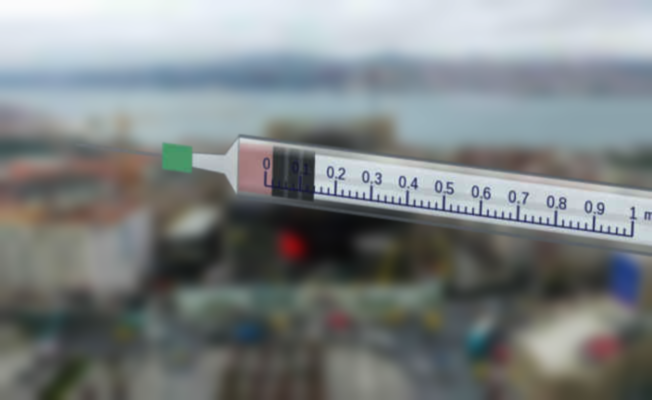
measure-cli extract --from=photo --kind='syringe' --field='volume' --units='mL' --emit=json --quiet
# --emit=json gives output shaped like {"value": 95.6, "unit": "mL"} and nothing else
{"value": 0.02, "unit": "mL"}
